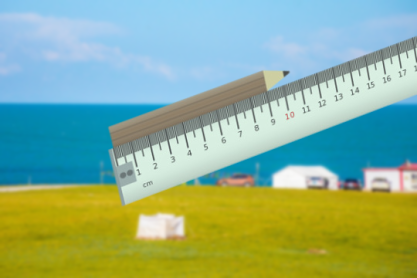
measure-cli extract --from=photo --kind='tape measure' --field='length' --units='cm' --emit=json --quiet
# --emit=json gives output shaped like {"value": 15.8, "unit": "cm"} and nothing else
{"value": 10.5, "unit": "cm"}
